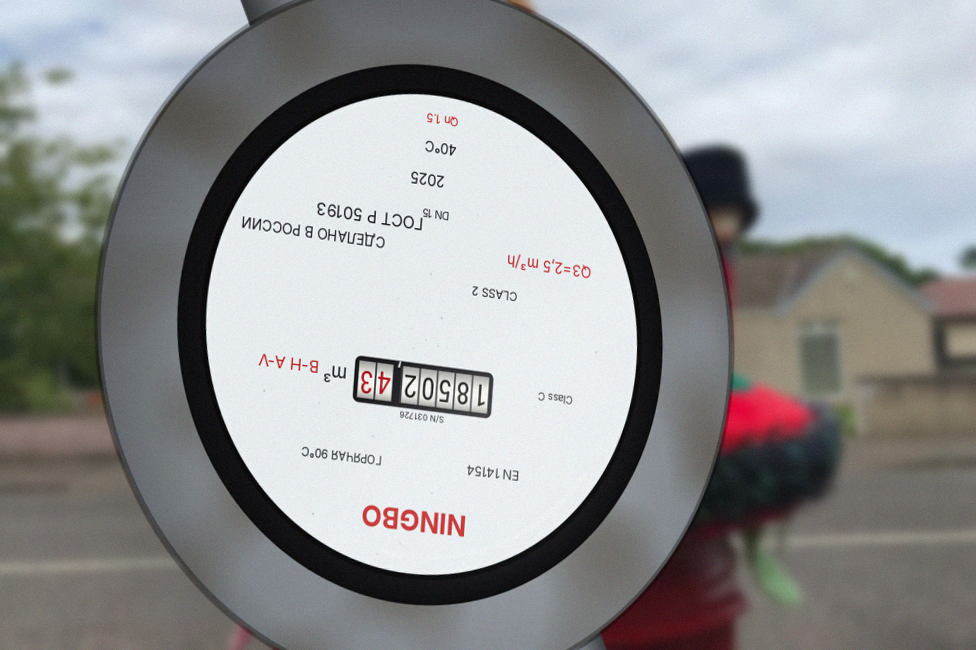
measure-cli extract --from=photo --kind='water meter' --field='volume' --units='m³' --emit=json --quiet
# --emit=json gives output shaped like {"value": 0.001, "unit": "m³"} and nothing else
{"value": 18502.43, "unit": "m³"}
